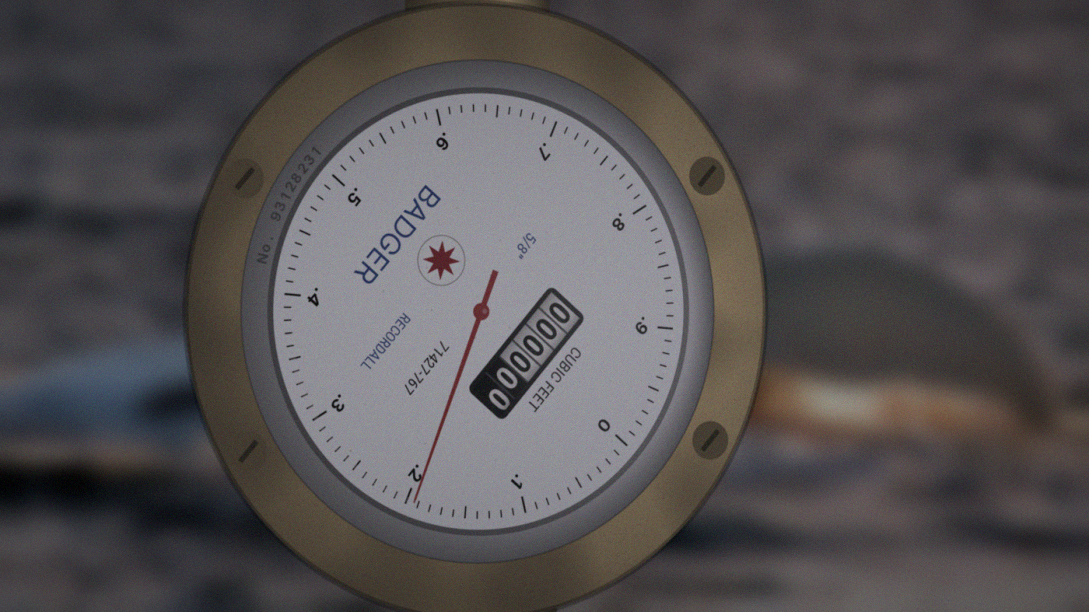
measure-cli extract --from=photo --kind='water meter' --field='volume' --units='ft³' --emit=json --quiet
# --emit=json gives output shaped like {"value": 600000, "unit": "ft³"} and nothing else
{"value": 0.19, "unit": "ft³"}
